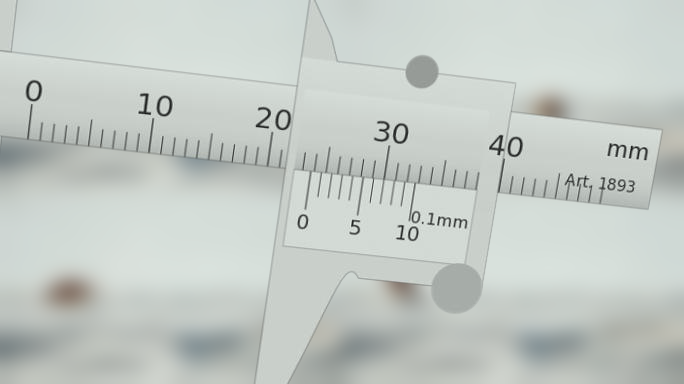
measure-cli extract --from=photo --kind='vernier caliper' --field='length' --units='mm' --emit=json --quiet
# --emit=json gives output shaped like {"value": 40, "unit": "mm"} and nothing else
{"value": 23.7, "unit": "mm"}
